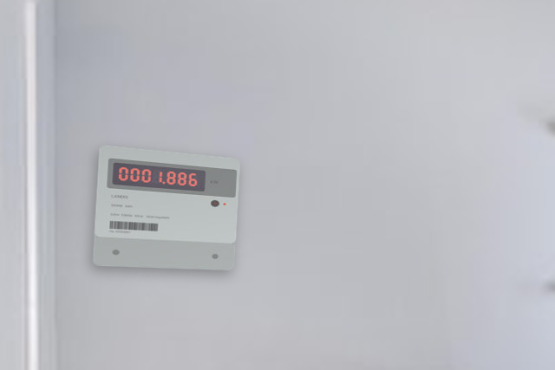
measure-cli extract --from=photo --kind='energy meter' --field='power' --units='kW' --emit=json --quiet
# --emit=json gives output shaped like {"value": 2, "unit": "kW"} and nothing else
{"value": 1.886, "unit": "kW"}
